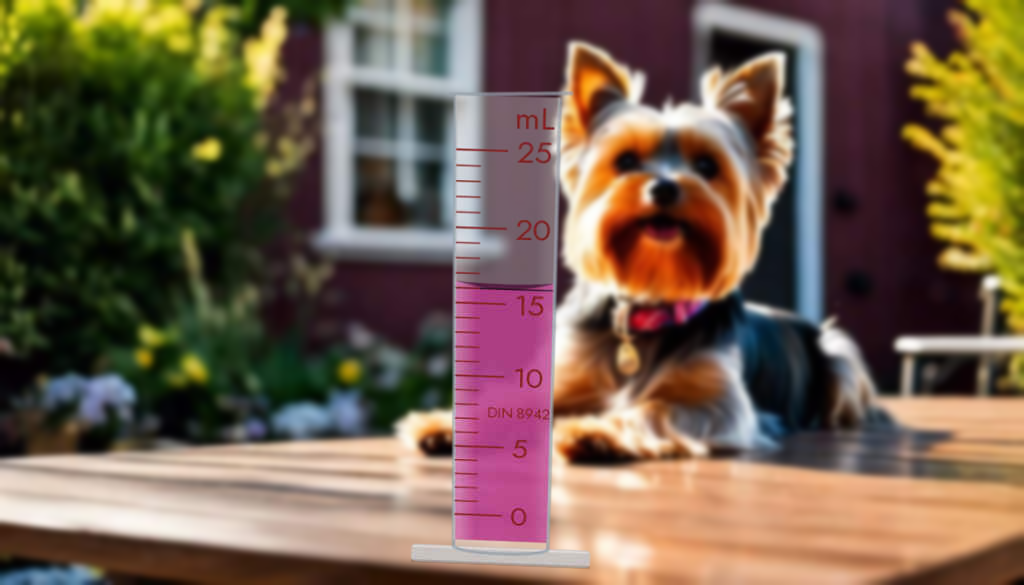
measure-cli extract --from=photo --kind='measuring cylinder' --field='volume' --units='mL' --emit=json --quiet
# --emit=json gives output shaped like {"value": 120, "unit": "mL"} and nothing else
{"value": 16, "unit": "mL"}
